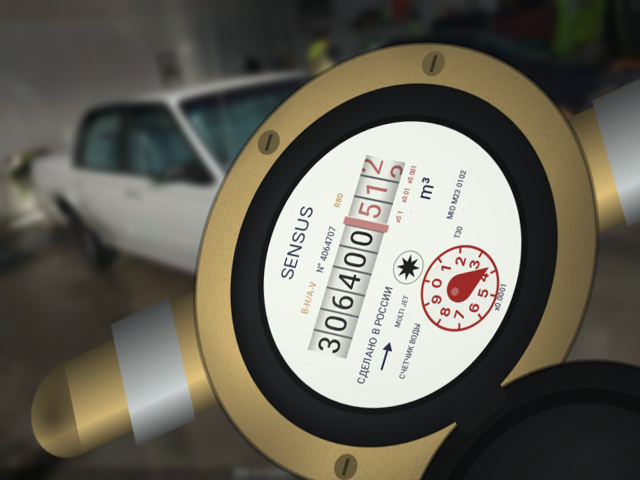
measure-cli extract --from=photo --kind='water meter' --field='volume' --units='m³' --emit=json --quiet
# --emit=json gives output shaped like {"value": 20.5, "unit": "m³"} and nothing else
{"value": 306400.5123, "unit": "m³"}
